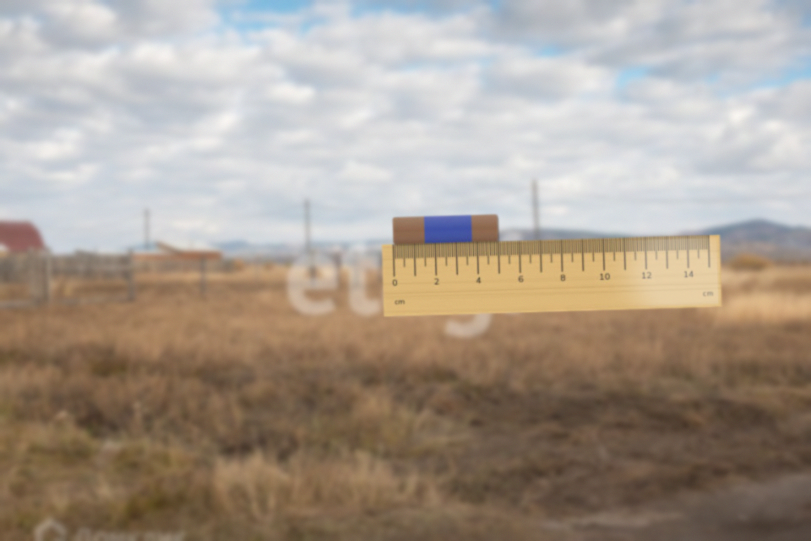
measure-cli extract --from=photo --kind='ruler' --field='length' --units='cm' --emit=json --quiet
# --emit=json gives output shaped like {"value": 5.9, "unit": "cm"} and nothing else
{"value": 5, "unit": "cm"}
